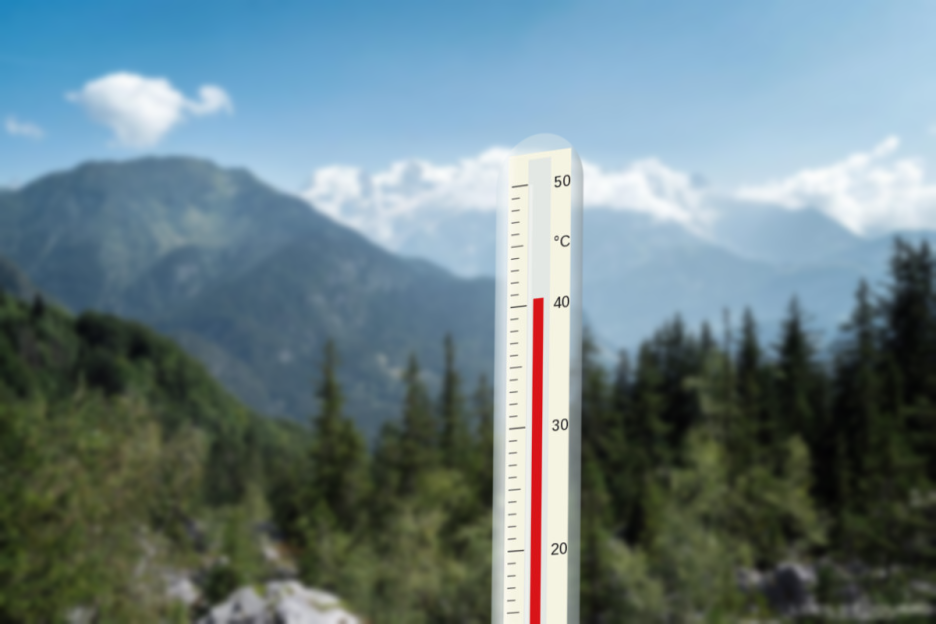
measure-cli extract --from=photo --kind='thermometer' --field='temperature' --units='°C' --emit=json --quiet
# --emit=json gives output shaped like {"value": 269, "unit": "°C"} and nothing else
{"value": 40.5, "unit": "°C"}
